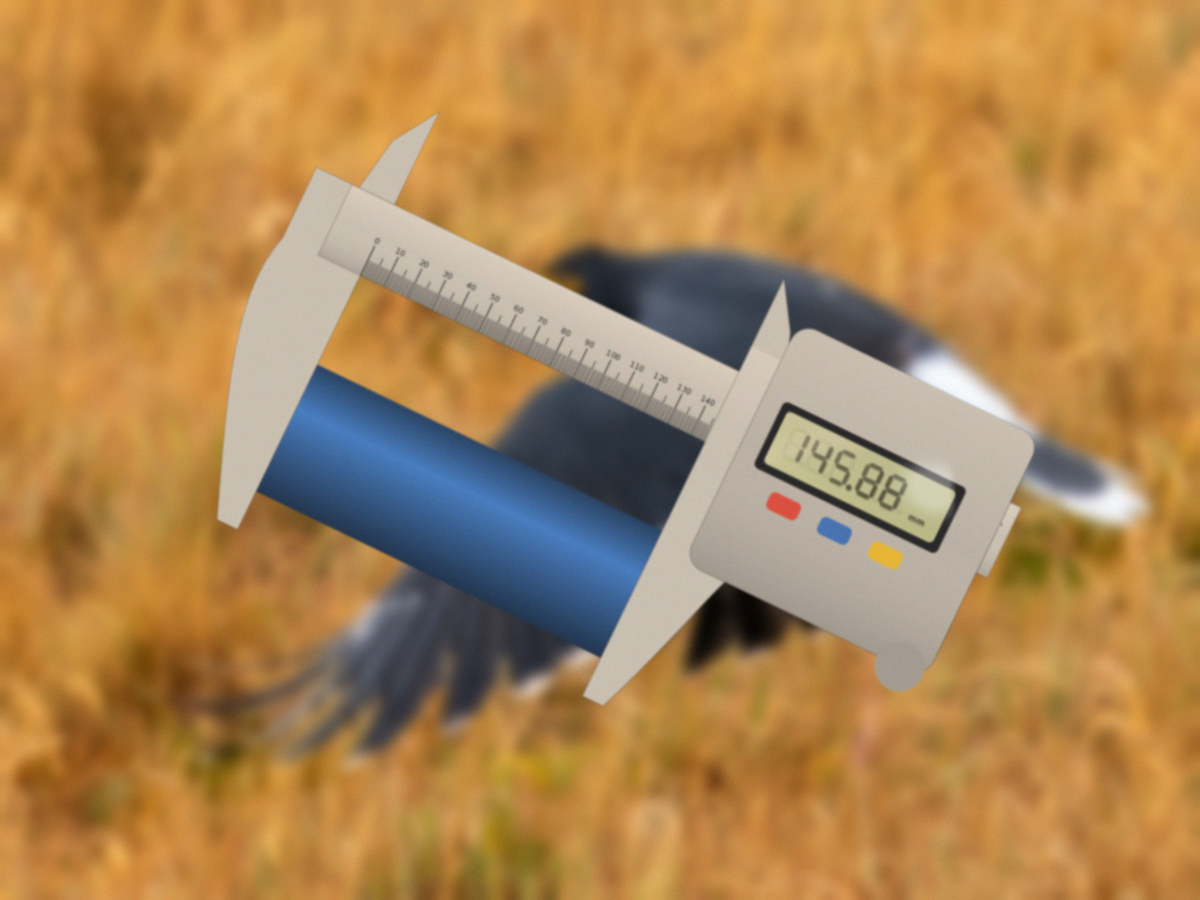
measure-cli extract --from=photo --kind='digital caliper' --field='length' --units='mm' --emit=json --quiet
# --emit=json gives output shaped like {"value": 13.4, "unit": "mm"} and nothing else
{"value": 145.88, "unit": "mm"}
